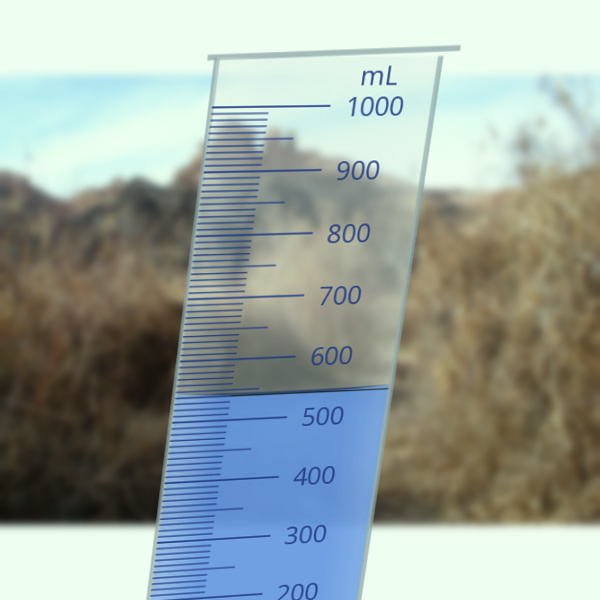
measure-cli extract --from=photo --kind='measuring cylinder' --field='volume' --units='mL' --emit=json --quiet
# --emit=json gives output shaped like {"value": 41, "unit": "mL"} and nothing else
{"value": 540, "unit": "mL"}
